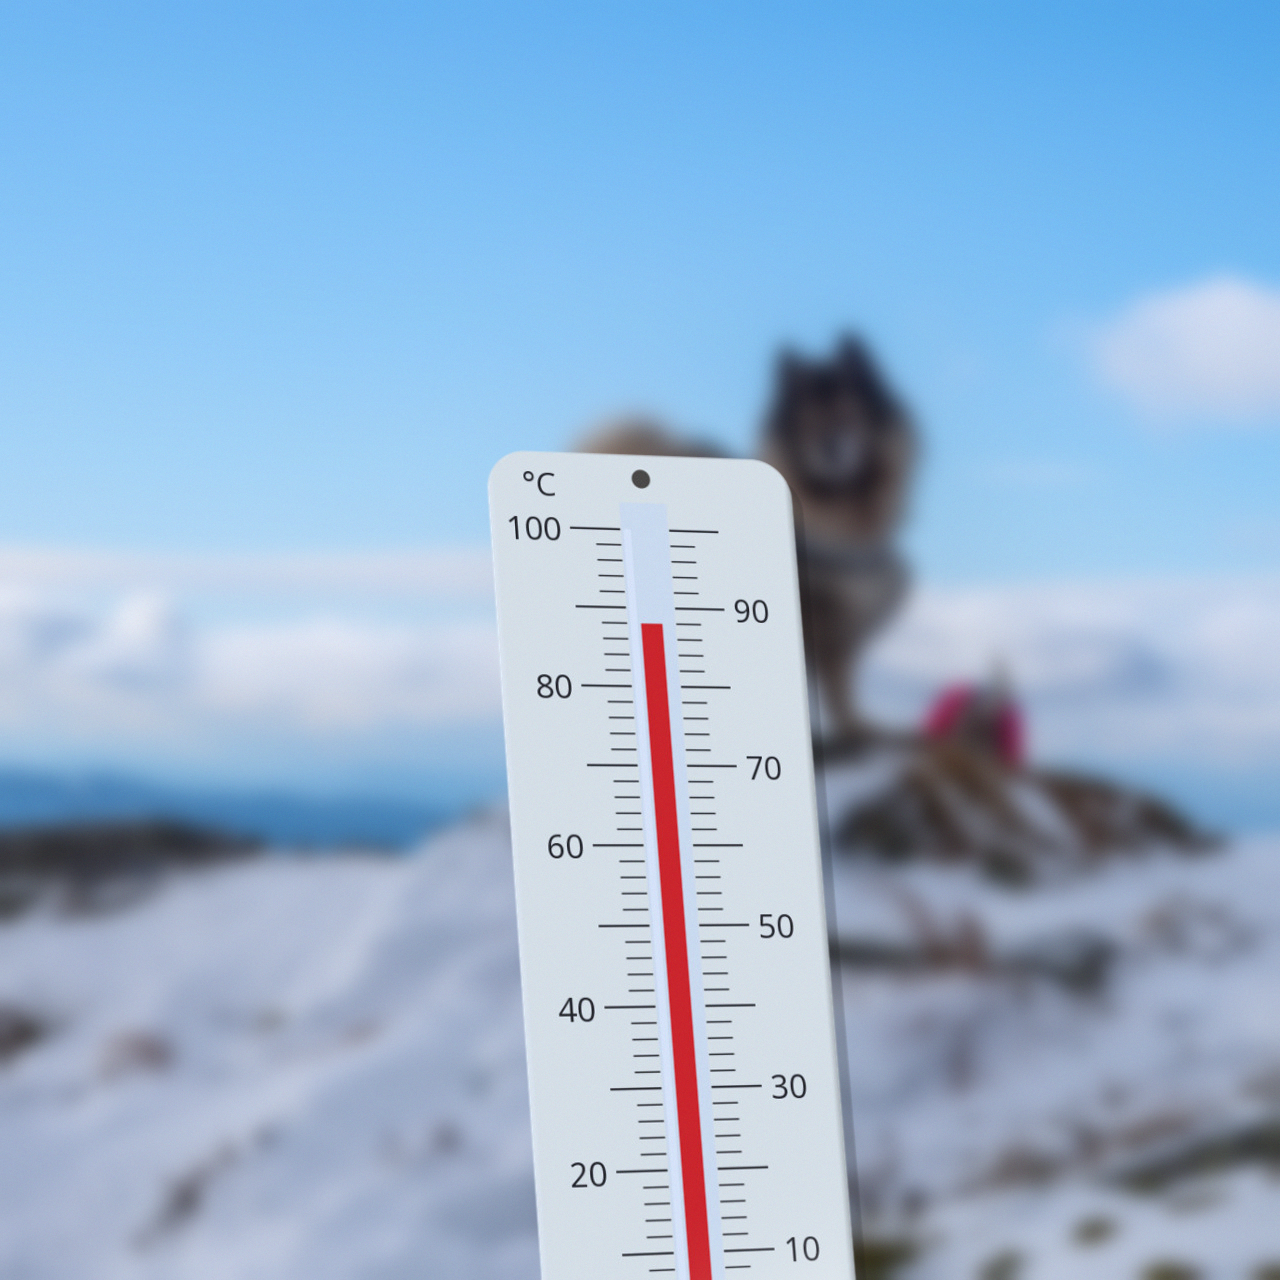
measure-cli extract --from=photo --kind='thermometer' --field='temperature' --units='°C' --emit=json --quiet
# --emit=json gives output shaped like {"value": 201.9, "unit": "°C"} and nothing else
{"value": 88, "unit": "°C"}
